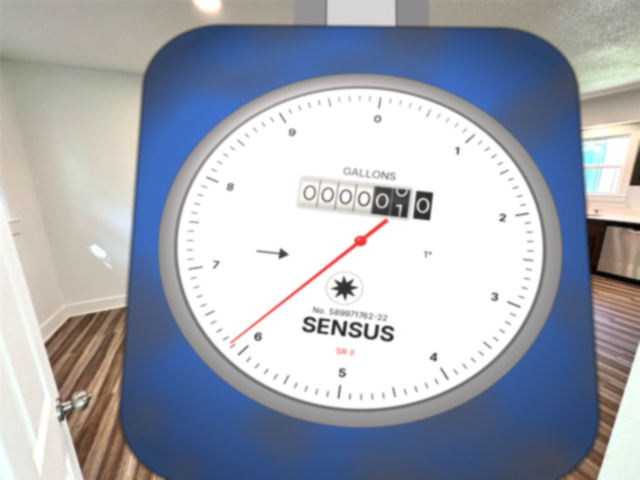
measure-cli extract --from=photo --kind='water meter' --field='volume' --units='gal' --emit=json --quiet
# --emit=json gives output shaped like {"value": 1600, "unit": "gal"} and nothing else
{"value": 6.1, "unit": "gal"}
